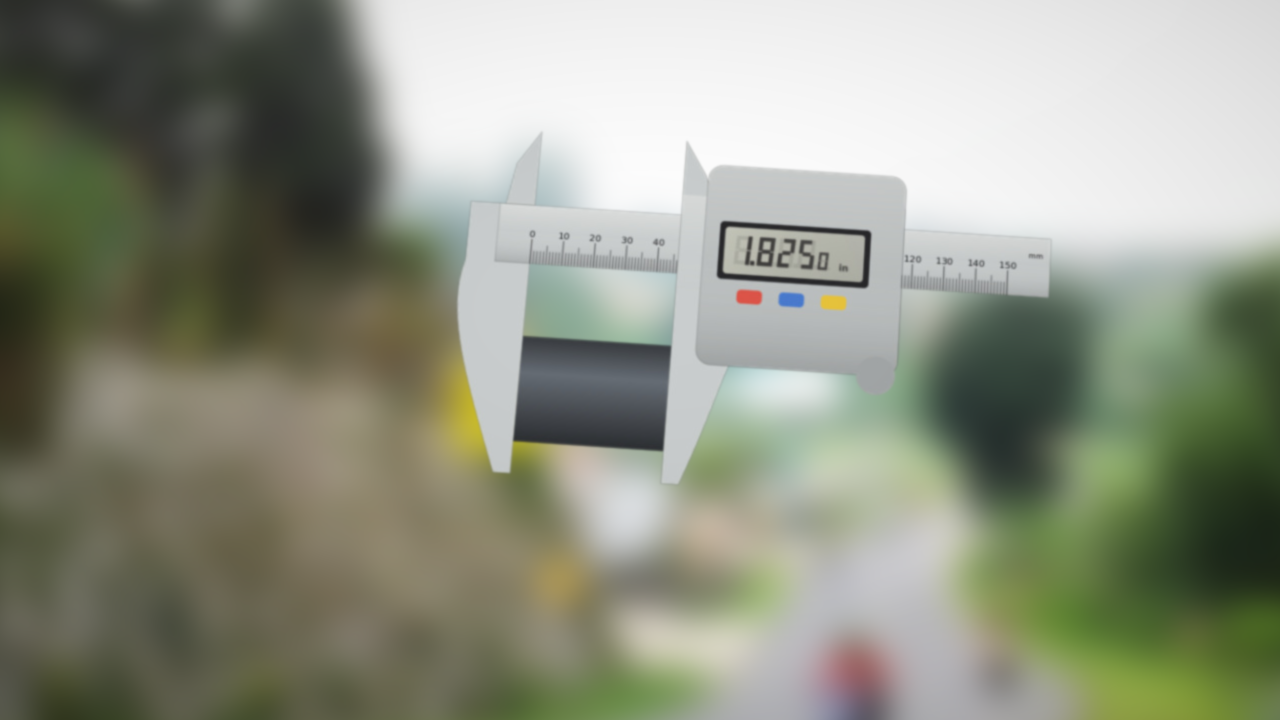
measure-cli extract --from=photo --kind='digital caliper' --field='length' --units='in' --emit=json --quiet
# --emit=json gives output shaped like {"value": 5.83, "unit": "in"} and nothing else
{"value": 1.8250, "unit": "in"}
